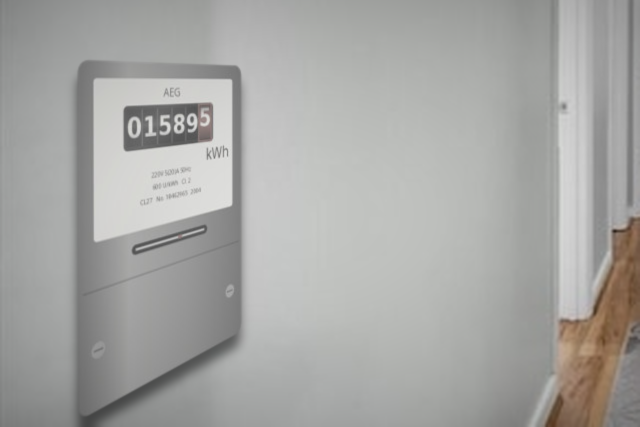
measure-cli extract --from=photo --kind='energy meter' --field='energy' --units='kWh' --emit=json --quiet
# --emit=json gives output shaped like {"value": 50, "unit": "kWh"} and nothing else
{"value": 1589.5, "unit": "kWh"}
